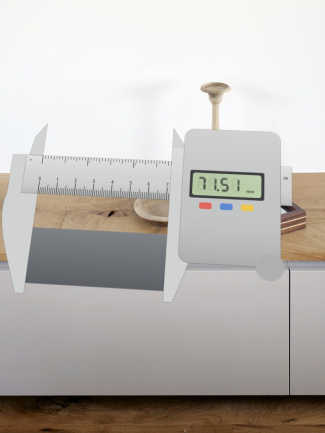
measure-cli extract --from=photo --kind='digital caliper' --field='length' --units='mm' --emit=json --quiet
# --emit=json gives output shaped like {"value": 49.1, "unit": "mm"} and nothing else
{"value": 71.51, "unit": "mm"}
